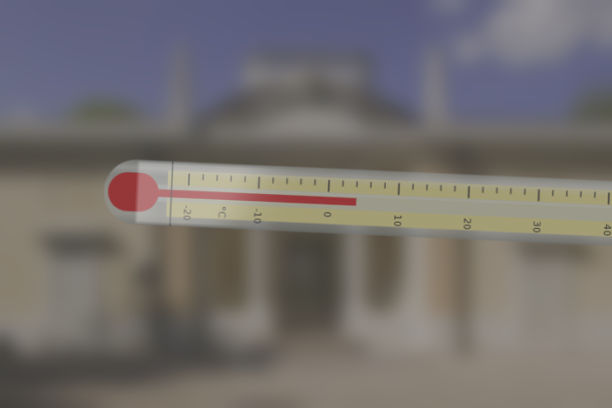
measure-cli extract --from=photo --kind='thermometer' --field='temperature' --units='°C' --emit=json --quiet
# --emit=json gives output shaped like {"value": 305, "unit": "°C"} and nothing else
{"value": 4, "unit": "°C"}
